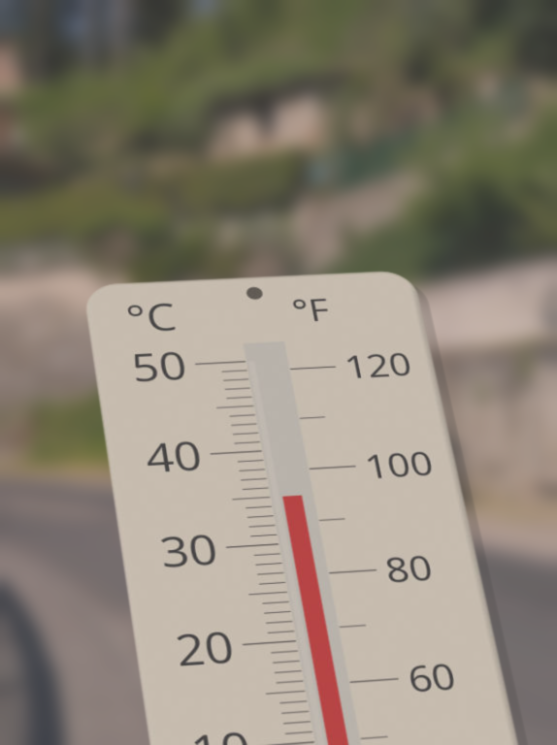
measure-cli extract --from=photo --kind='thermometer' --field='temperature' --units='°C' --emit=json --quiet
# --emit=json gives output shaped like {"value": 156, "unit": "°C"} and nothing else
{"value": 35, "unit": "°C"}
